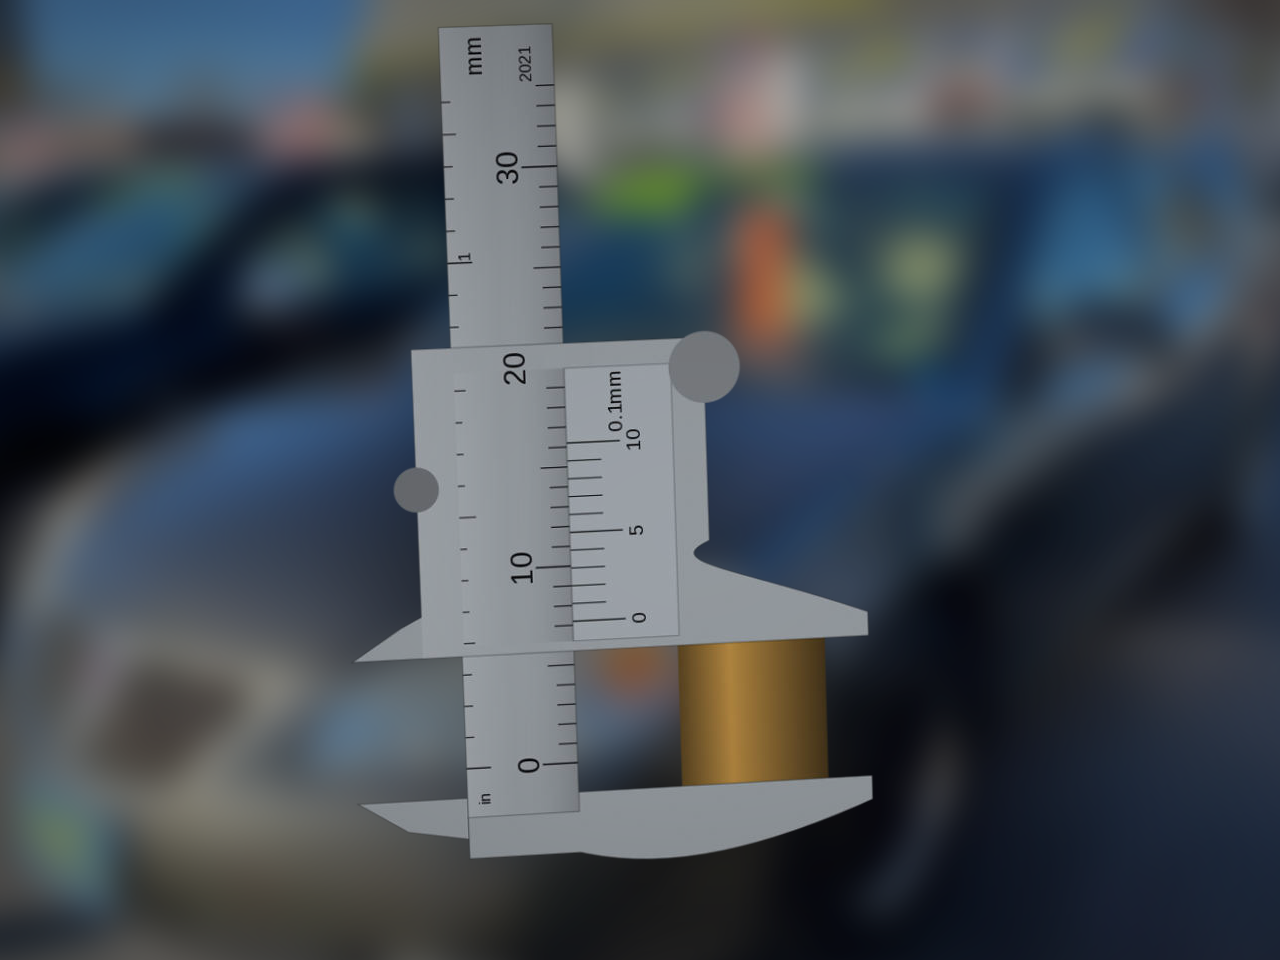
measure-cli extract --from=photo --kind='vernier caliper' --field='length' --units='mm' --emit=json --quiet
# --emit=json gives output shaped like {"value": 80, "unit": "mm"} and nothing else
{"value": 7.2, "unit": "mm"}
